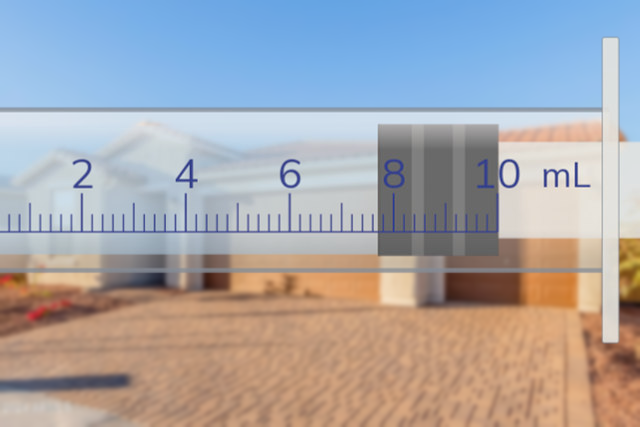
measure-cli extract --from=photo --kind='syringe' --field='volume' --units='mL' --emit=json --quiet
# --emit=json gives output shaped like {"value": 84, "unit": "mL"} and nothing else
{"value": 7.7, "unit": "mL"}
